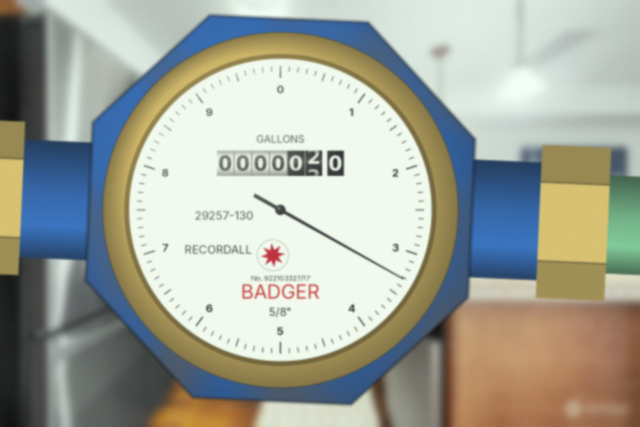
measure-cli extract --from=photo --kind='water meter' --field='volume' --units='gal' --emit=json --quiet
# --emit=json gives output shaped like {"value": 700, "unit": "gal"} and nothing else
{"value": 23.3, "unit": "gal"}
